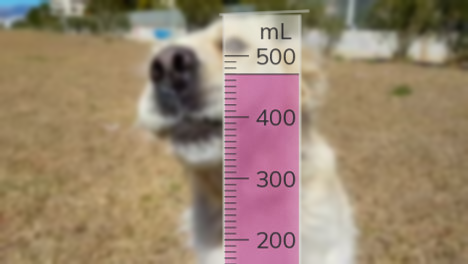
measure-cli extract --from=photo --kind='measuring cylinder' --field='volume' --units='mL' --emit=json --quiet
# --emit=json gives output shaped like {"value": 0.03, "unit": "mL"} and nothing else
{"value": 470, "unit": "mL"}
